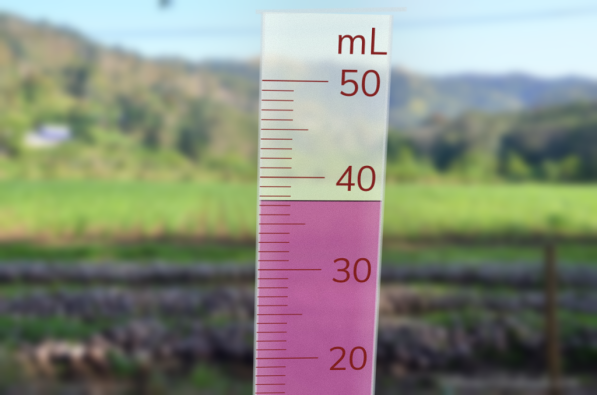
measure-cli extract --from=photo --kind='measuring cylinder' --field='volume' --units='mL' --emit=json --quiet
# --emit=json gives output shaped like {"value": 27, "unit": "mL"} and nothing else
{"value": 37.5, "unit": "mL"}
